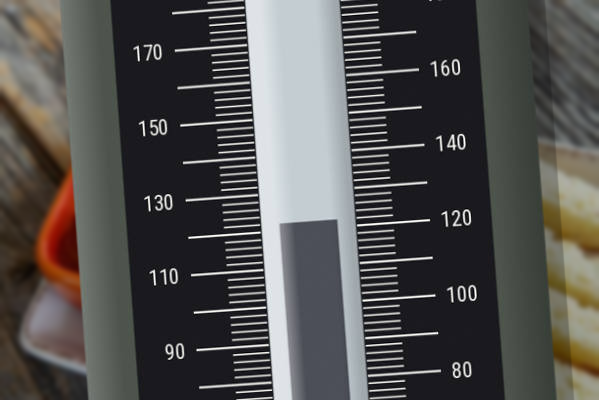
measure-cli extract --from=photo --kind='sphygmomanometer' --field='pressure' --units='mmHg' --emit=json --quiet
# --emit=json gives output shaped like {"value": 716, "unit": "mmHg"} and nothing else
{"value": 122, "unit": "mmHg"}
